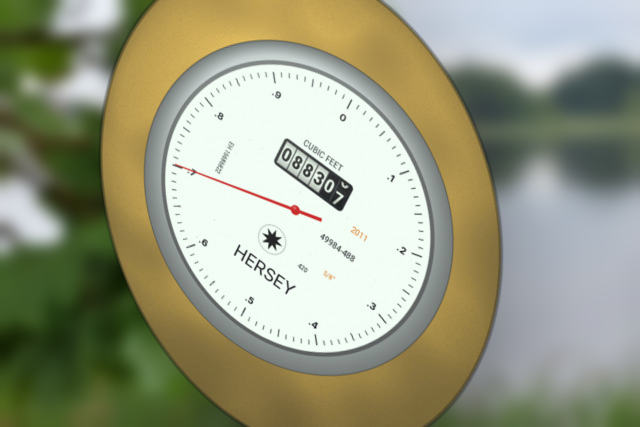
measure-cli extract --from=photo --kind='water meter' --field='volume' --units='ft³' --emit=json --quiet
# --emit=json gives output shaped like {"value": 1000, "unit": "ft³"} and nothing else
{"value": 88306.70, "unit": "ft³"}
